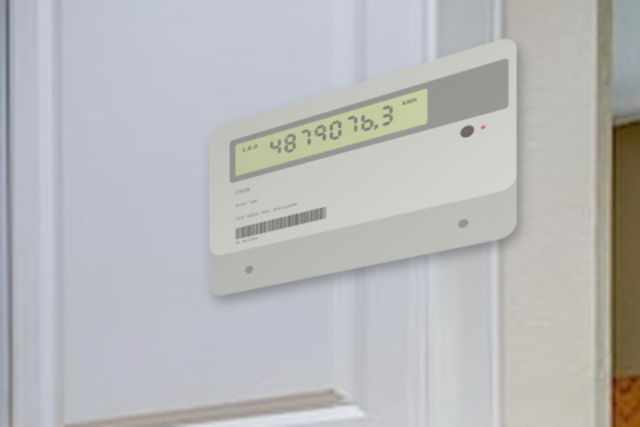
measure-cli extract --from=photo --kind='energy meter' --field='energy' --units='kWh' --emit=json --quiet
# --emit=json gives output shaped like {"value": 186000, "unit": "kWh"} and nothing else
{"value": 4879076.3, "unit": "kWh"}
